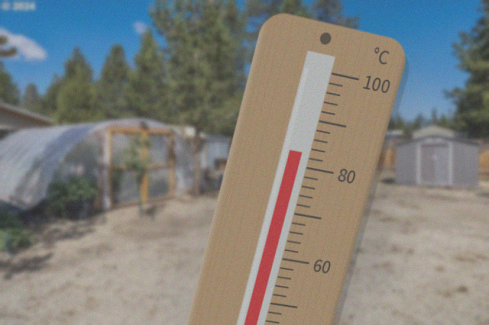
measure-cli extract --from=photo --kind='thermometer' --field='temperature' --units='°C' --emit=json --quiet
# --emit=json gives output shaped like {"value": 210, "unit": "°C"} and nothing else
{"value": 83, "unit": "°C"}
